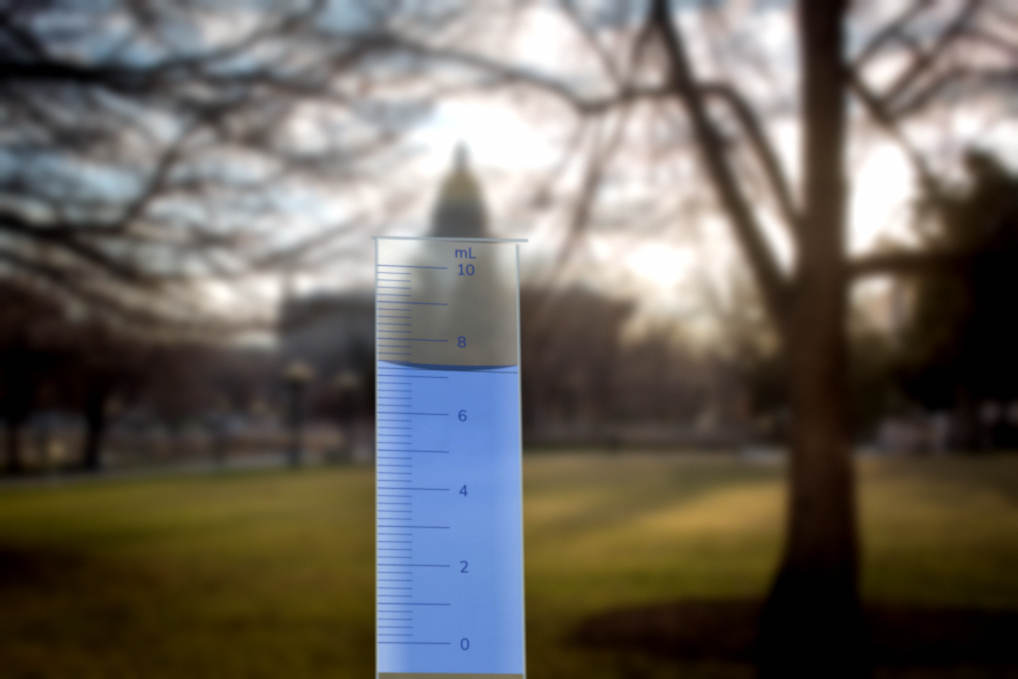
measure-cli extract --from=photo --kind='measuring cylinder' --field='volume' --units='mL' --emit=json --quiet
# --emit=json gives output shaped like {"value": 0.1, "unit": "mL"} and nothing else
{"value": 7.2, "unit": "mL"}
